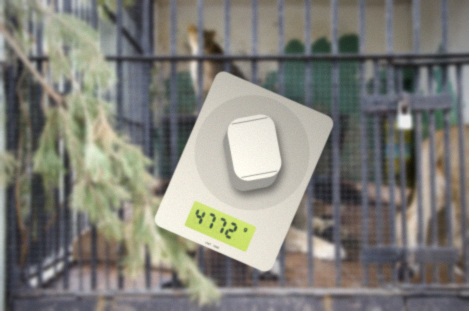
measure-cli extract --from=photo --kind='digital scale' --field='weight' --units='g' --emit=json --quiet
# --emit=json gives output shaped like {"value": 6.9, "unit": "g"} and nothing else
{"value": 4772, "unit": "g"}
